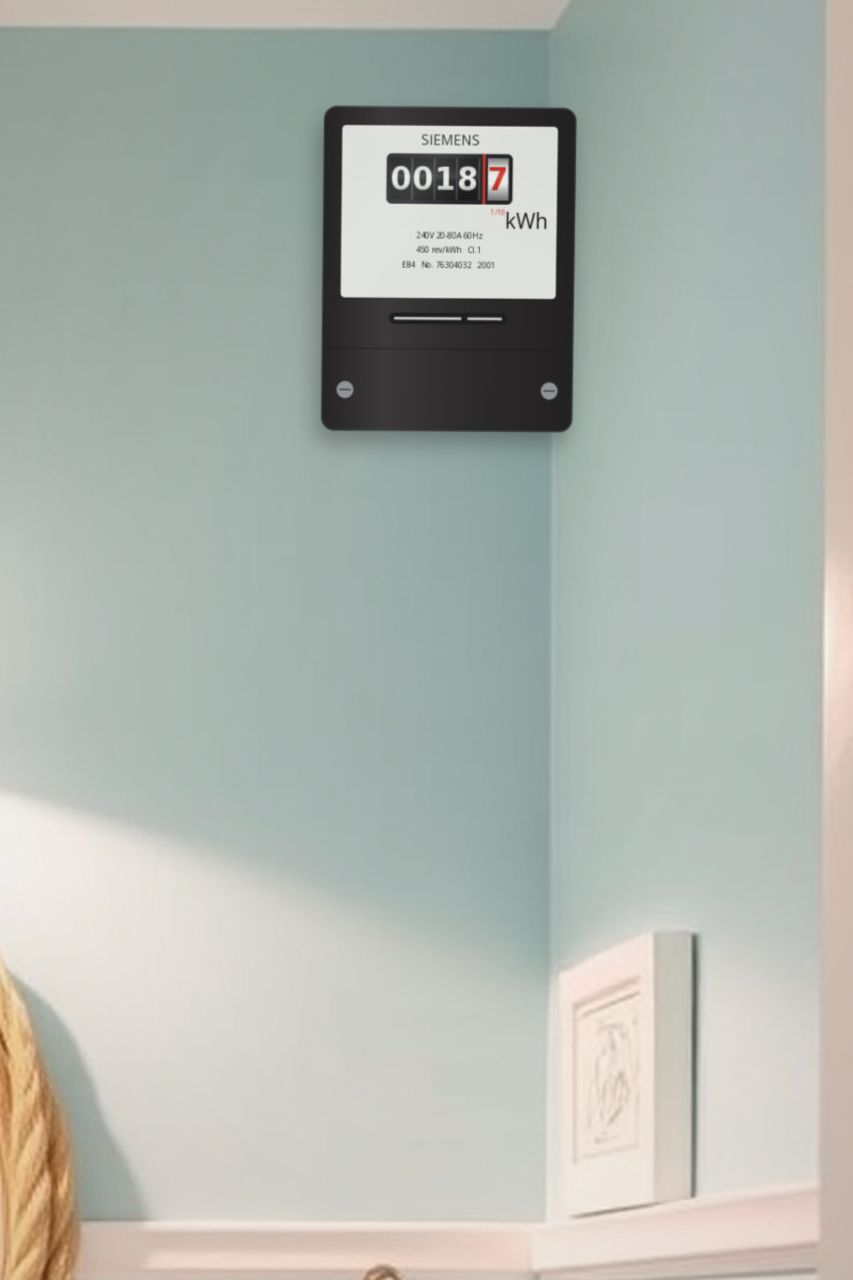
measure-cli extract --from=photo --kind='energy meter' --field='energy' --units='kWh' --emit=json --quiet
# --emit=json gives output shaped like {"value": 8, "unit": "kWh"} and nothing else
{"value": 18.7, "unit": "kWh"}
